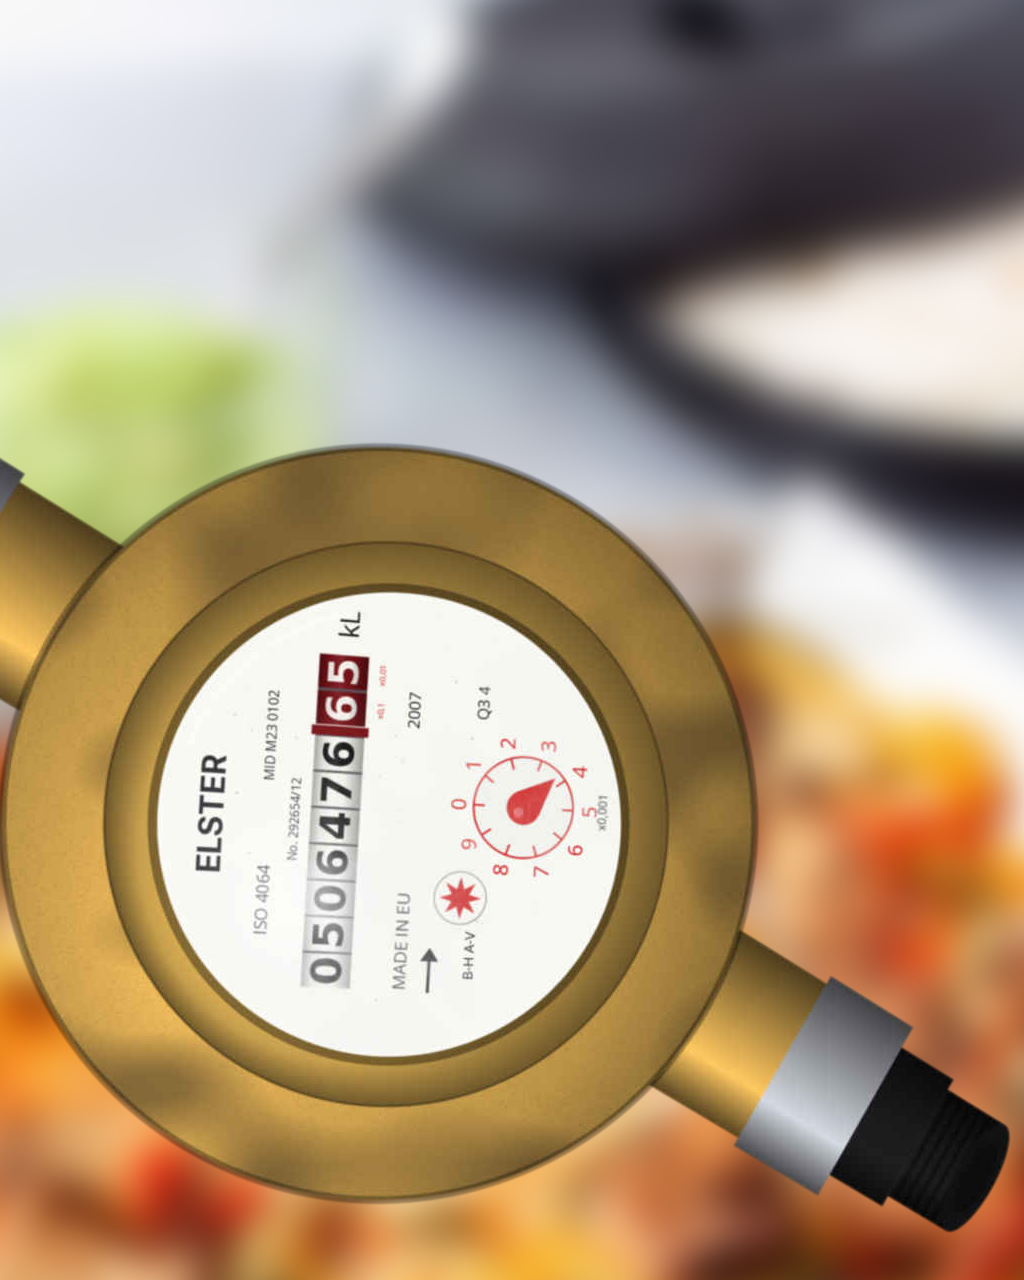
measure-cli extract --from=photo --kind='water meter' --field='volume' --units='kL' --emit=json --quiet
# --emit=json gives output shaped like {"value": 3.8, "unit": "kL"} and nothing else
{"value": 506476.653, "unit": "kL"}
